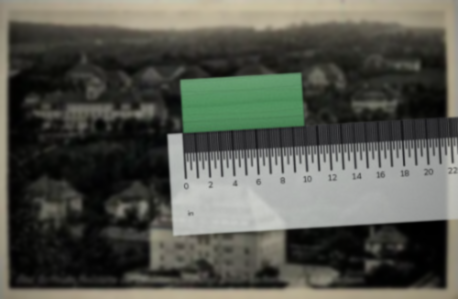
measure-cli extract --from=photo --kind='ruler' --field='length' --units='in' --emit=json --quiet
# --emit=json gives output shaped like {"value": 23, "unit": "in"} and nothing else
{"value": 10, "unit": "in"}
